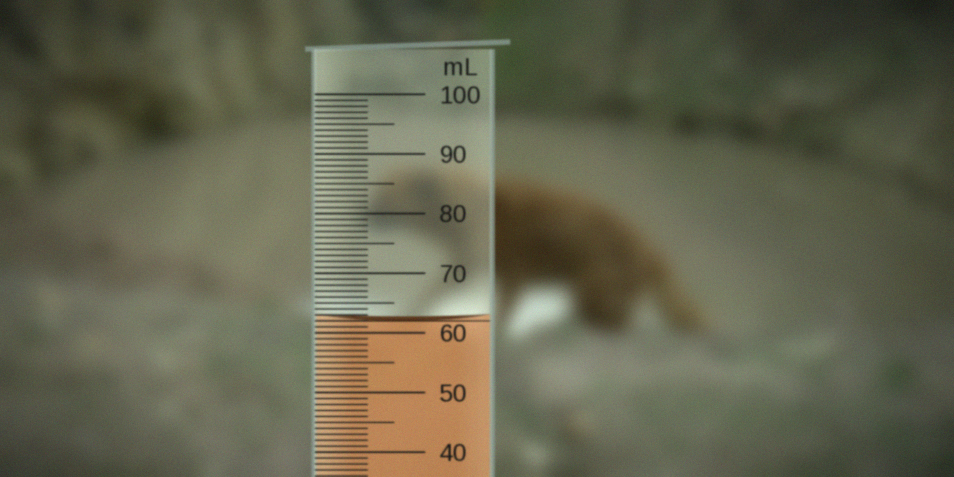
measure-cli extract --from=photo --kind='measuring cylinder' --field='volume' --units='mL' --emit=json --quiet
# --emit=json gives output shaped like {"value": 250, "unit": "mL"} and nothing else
{"value": 62, "unit": "mL"}
